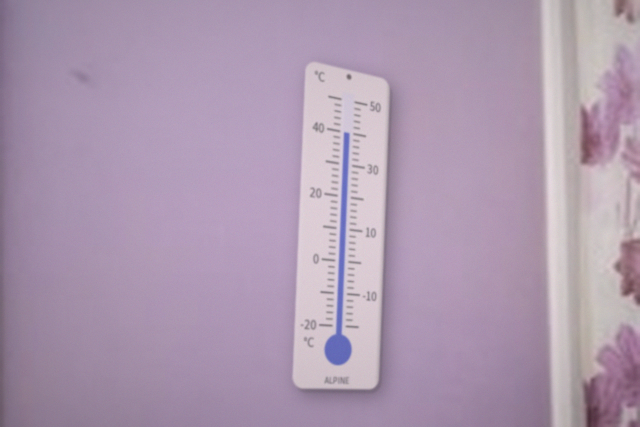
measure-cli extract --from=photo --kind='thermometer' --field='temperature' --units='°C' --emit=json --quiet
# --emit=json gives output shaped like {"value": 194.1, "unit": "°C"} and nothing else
{"value": 40, "unit": "°C"}
